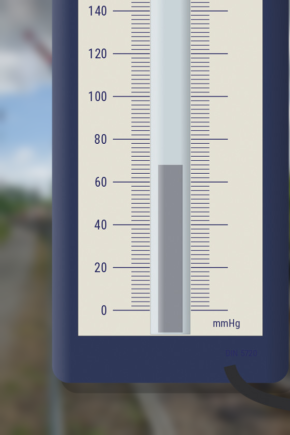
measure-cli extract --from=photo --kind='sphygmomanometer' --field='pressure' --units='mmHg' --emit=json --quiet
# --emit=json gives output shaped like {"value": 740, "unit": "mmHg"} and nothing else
{"value": 68, "unit": "mmHg"}
